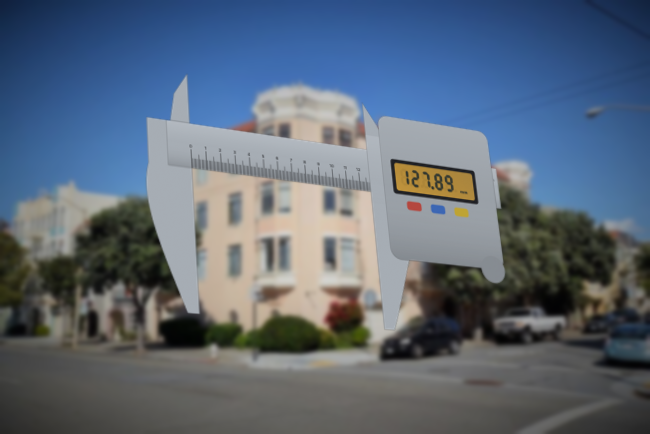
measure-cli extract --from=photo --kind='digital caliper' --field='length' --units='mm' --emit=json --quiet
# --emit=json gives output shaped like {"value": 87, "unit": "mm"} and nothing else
{"value": 127.89, "unit": "mm"}
